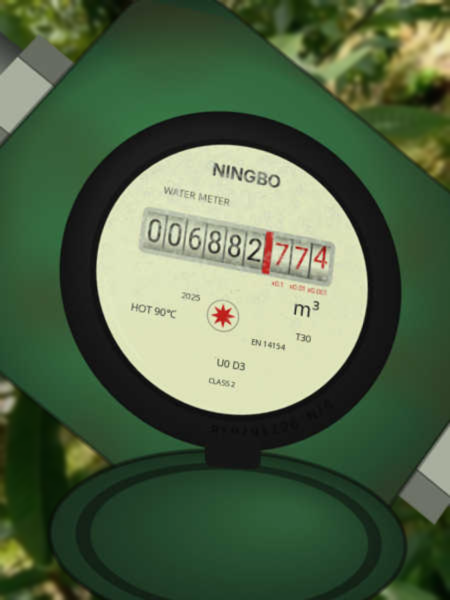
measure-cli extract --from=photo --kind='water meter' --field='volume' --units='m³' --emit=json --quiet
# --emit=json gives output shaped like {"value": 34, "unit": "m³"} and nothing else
{"value": 6882.774, "unit": "m³"}
